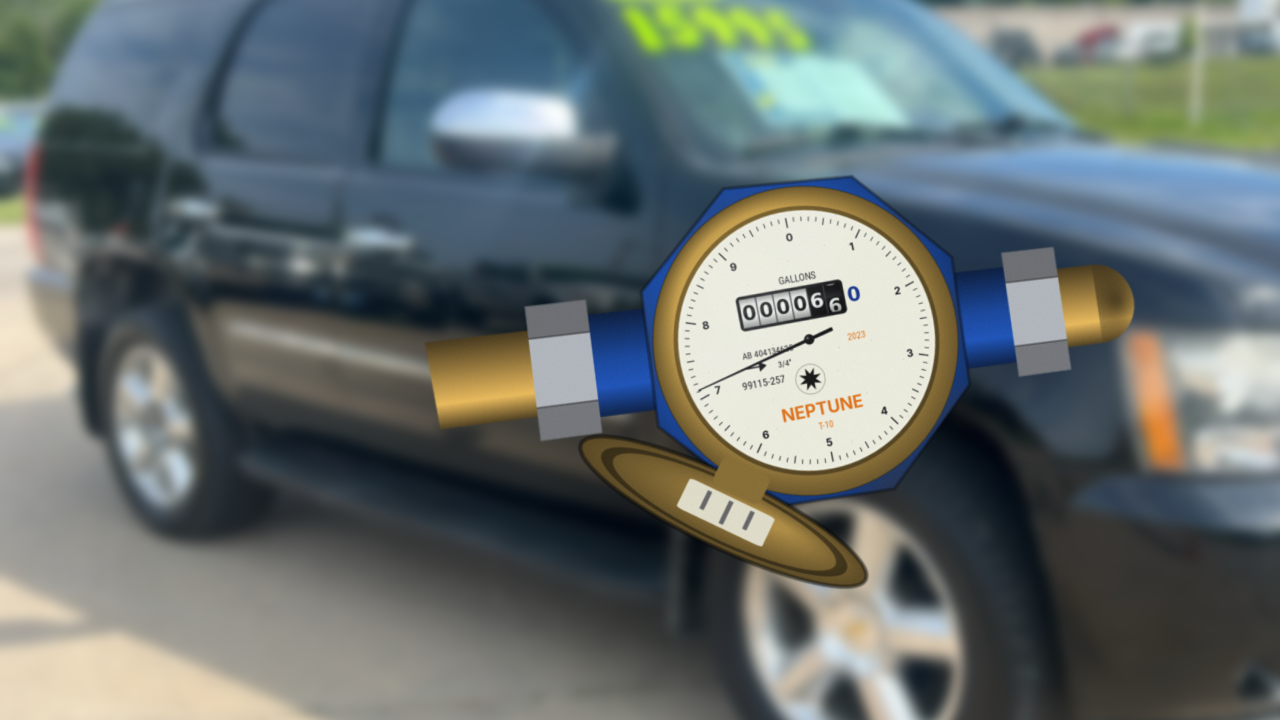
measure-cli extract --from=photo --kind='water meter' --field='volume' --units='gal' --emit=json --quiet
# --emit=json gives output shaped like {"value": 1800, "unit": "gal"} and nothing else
{"value": 657.1, "unit": "gal"}
